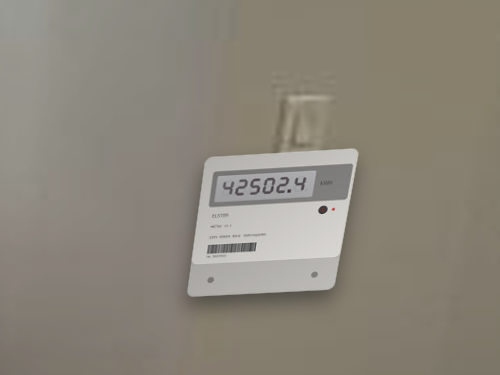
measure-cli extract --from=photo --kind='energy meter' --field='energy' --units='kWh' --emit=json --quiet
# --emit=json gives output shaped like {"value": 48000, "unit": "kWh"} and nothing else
{"value": 42502.4, "unit": "kWh"}
